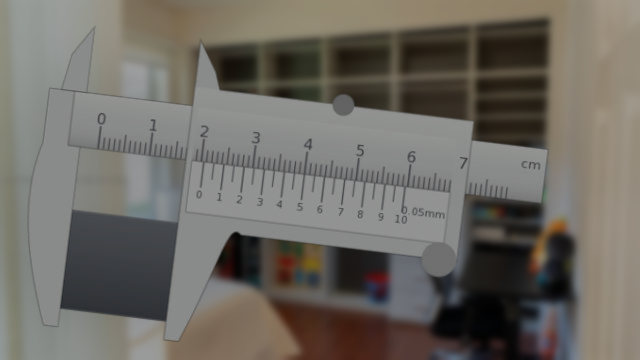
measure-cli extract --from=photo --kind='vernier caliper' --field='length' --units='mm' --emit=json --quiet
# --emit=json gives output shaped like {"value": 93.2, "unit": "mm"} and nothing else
{"value": 20.5, "unit": "mm"}
